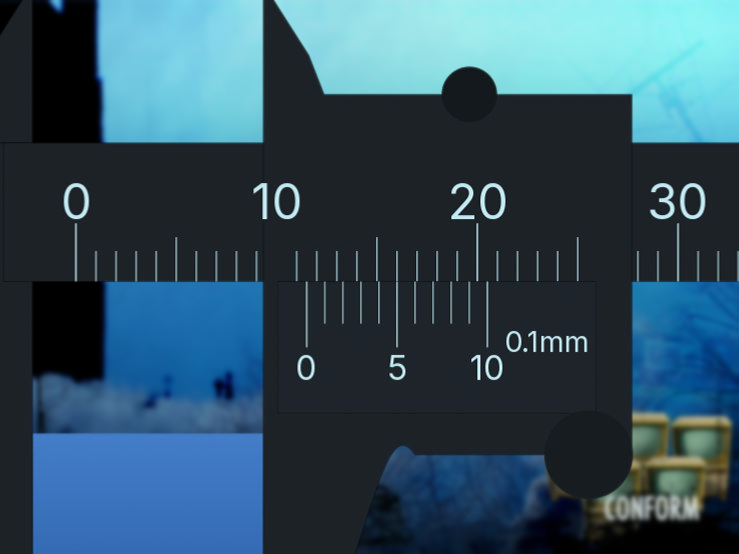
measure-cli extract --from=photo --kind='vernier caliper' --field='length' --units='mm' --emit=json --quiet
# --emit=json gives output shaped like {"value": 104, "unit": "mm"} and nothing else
{"value": 11.5, "unit": "mm"}
